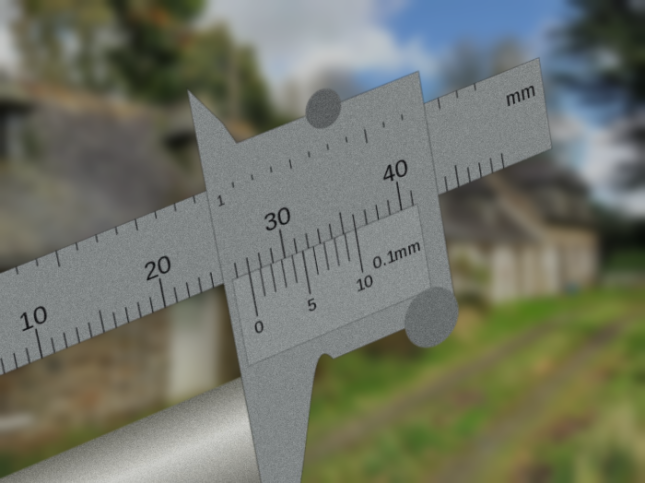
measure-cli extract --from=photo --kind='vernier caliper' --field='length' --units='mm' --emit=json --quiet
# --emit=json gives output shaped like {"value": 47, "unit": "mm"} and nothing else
{"value": 27.0, "unit": "mm"}
